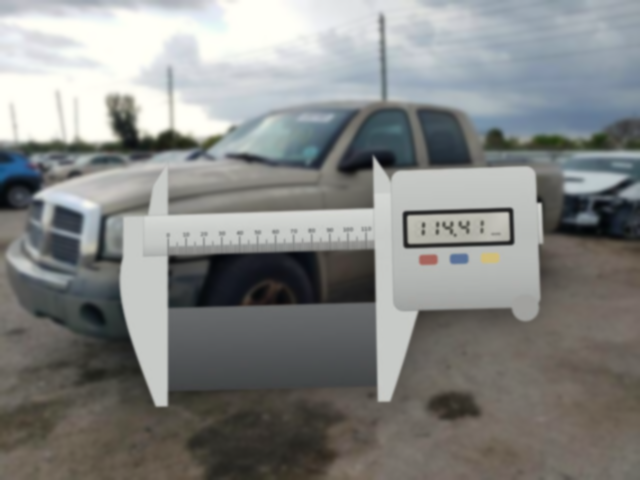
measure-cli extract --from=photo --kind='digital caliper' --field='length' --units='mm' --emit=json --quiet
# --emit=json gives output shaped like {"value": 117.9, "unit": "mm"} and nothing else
{"value": 114.41, "unit": "mm"}
